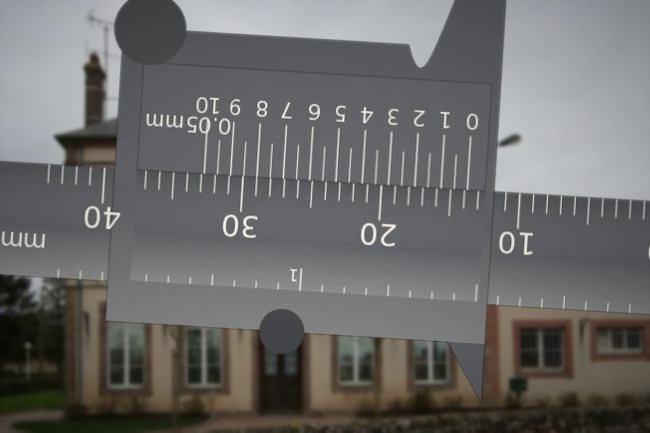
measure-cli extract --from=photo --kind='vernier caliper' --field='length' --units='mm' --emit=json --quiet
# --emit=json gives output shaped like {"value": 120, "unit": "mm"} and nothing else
{"value": 13.8, "unit": "mm"}
